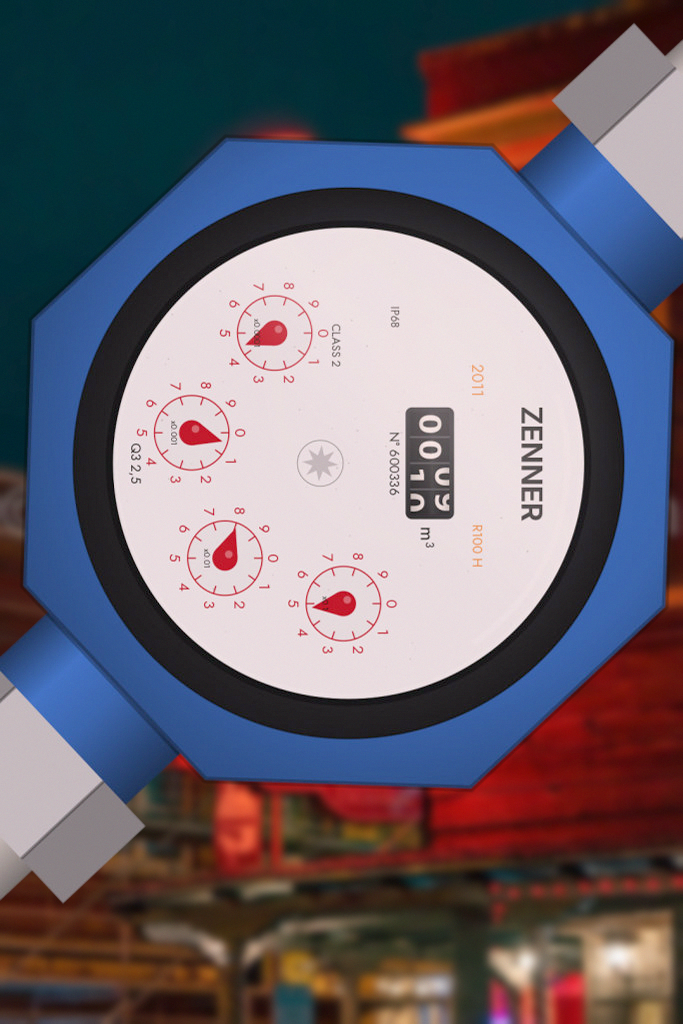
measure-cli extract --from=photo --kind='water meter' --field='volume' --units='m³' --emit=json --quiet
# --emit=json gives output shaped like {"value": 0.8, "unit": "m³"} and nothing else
{"value": 9.4804, "unit": "m³"}
